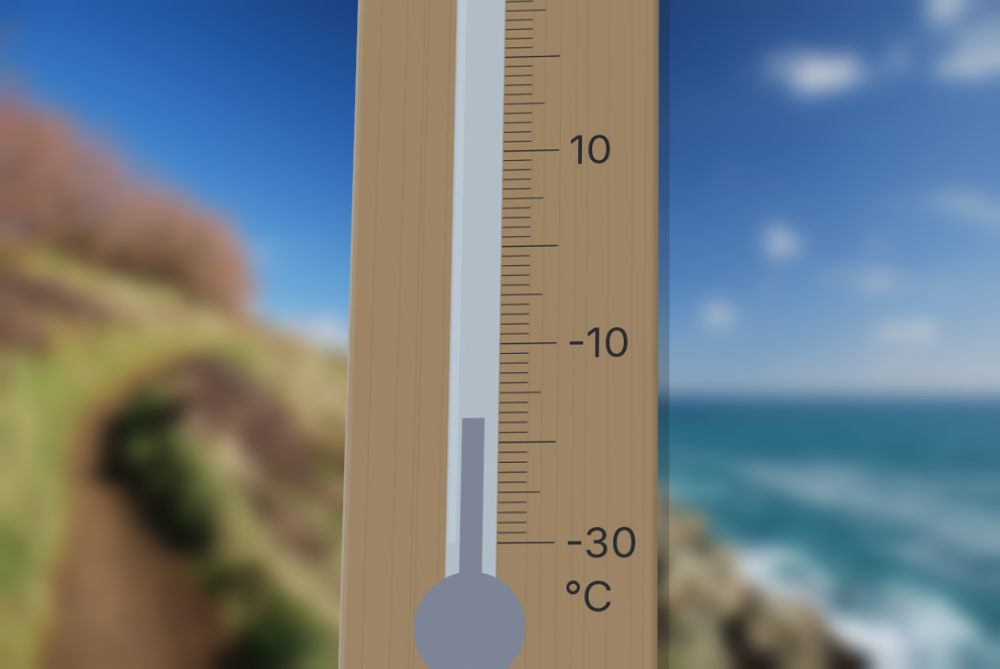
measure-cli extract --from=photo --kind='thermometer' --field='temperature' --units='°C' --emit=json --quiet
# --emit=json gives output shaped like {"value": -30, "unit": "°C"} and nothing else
{"value": -17.5, "unit": "°C"}
